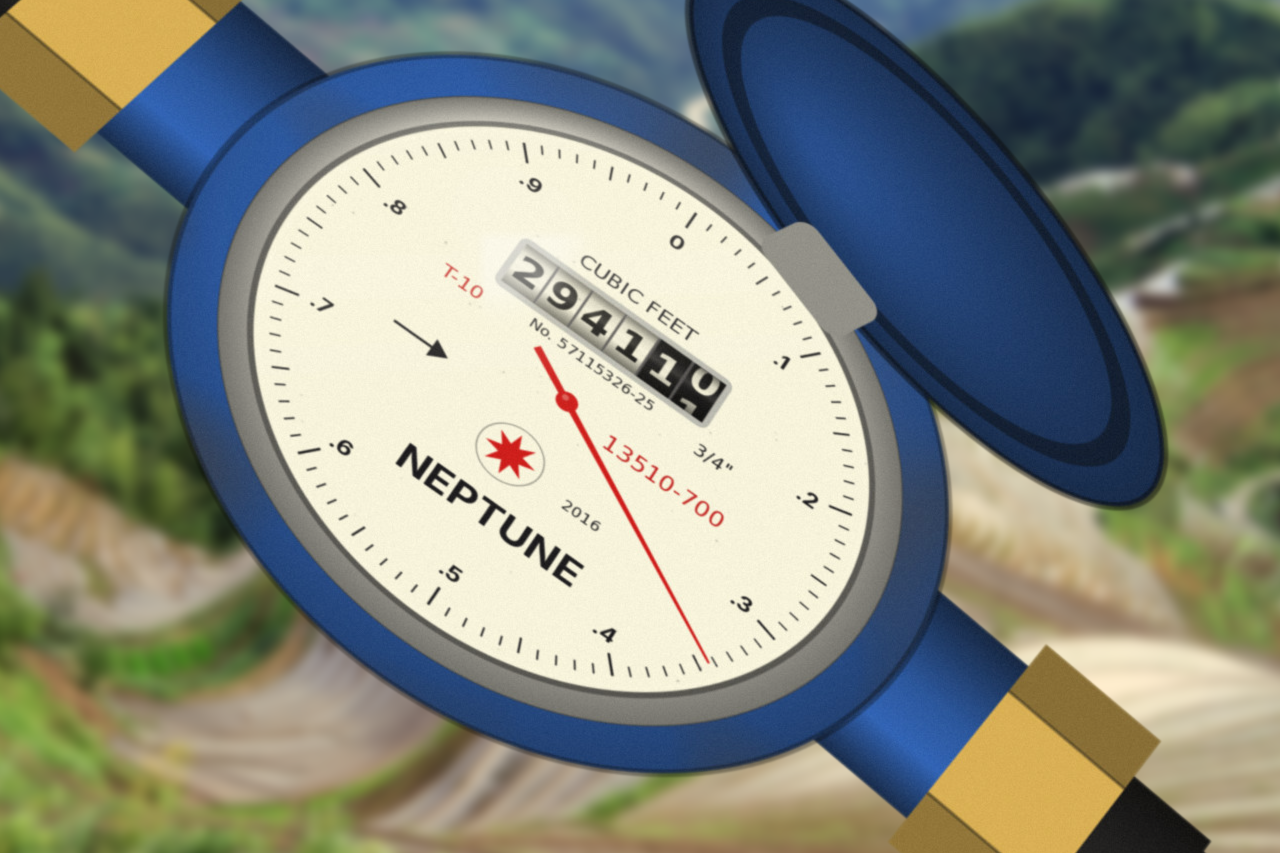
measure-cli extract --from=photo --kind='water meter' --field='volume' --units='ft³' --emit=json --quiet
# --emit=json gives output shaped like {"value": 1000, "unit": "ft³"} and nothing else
{"value": 294110.34, "unit": "ft³"}
